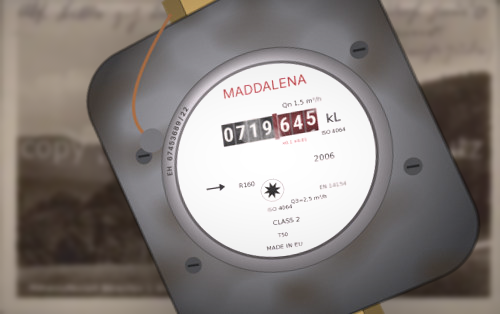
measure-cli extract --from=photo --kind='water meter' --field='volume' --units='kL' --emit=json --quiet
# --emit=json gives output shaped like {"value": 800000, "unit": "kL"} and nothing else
{"value": 719.645, "unit": "kL"}
